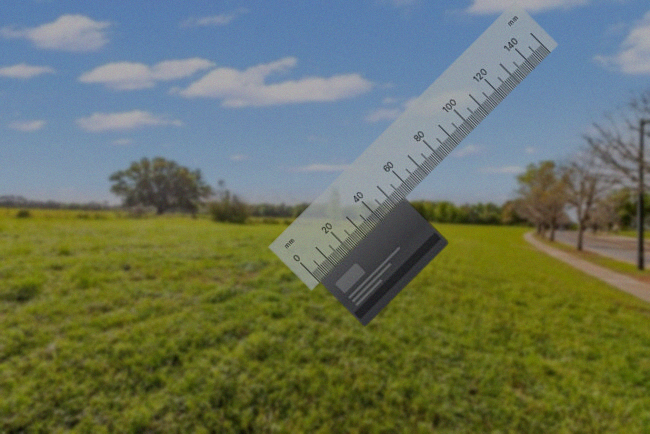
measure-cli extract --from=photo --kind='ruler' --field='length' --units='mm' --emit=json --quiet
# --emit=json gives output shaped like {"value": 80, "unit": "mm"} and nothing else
{"value": 55, "unit": "mm"}
